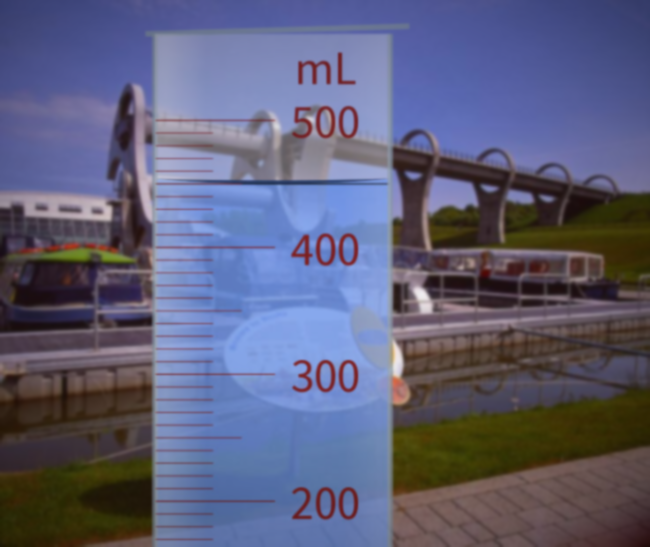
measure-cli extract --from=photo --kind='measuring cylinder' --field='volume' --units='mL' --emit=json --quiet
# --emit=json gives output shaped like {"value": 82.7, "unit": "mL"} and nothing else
{"value": 450, "unit": "mL"}
